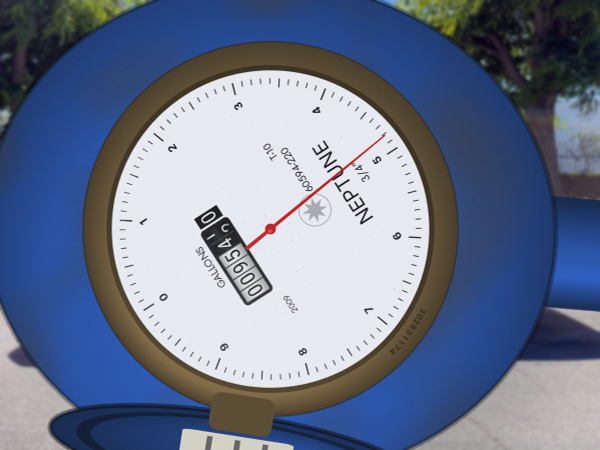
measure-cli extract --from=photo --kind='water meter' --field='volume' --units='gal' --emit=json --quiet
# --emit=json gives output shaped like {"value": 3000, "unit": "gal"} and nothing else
{"value": 95414.8, "unit": "gal"}
